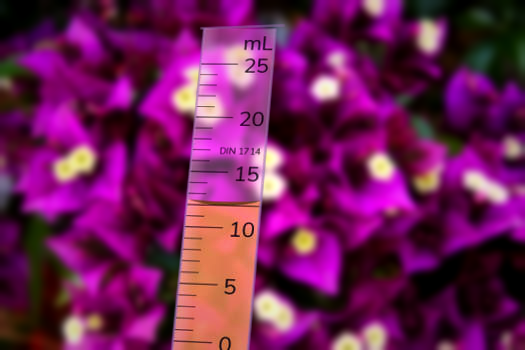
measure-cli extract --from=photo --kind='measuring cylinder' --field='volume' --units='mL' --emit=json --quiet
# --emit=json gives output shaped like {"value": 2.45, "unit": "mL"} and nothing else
{"value": 12, "unit": "mL"}
